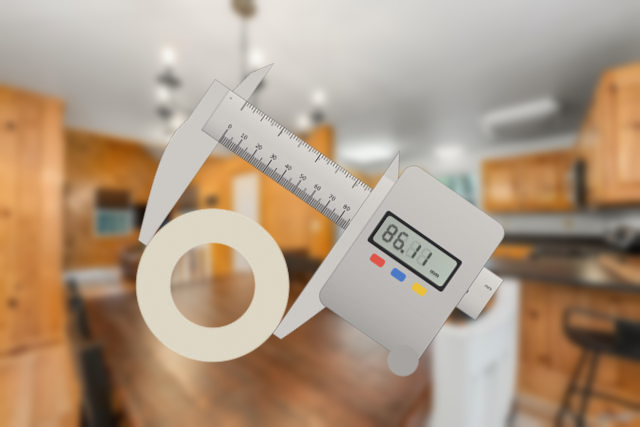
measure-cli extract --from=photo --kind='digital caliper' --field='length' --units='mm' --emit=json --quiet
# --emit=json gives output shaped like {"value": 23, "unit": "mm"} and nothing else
{"value": 86.11, "unit": "mm"}
